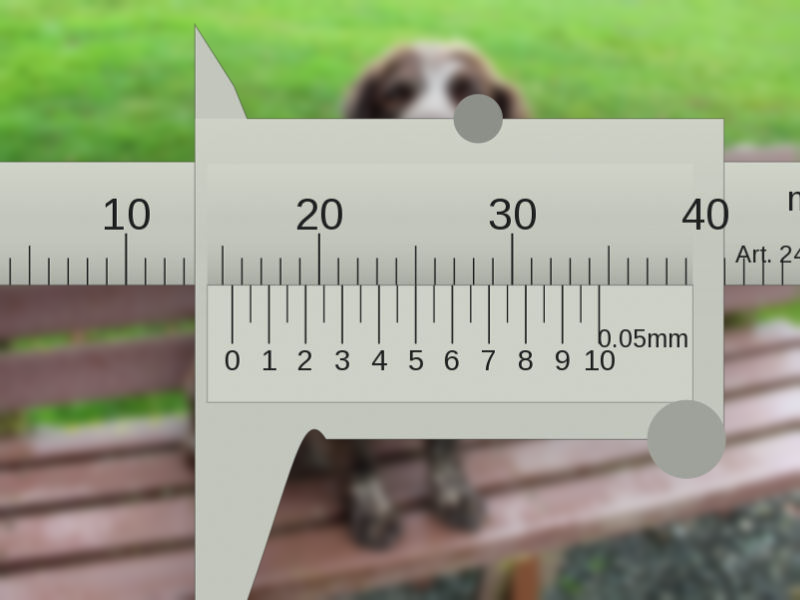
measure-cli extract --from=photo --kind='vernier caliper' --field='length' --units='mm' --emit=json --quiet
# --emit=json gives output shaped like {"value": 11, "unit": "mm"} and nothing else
{"value": 15.5, "unit": "mm"}
